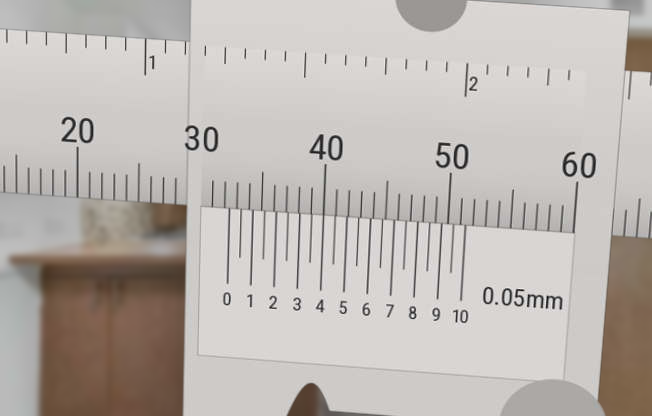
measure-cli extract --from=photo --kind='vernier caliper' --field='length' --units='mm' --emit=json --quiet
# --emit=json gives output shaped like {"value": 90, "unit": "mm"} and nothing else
{"value": 32.4, "unit": "mm"}
